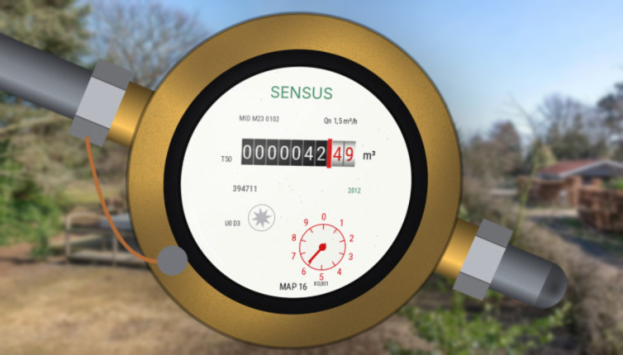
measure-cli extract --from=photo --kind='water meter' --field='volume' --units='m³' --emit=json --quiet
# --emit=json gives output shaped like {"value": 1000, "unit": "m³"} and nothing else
{"value": 42.496, "unit": "m³"}
